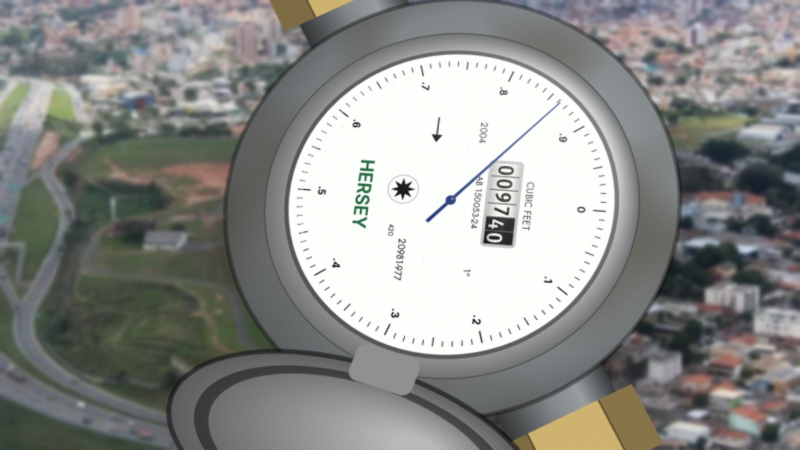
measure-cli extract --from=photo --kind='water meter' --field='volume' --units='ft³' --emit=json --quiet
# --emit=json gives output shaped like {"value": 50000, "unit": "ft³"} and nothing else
{"value": 9739.86, "unit": "ft³"}
